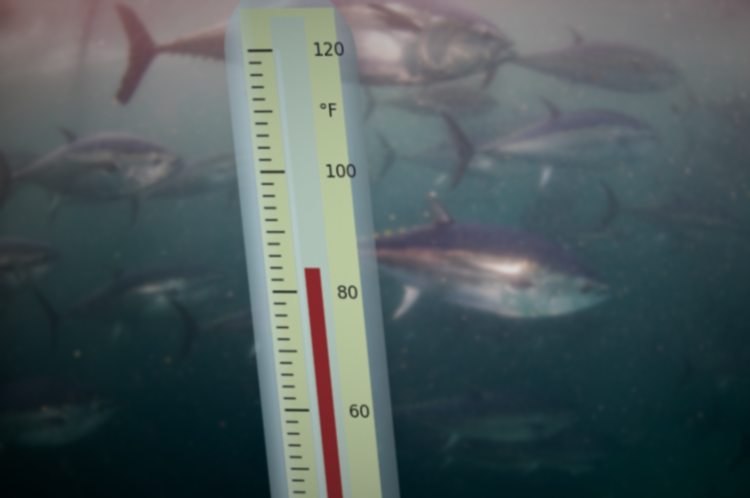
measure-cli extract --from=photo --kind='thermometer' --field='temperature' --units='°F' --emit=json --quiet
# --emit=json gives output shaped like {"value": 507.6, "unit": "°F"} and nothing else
{"value": 84, "unit": "°F"}
